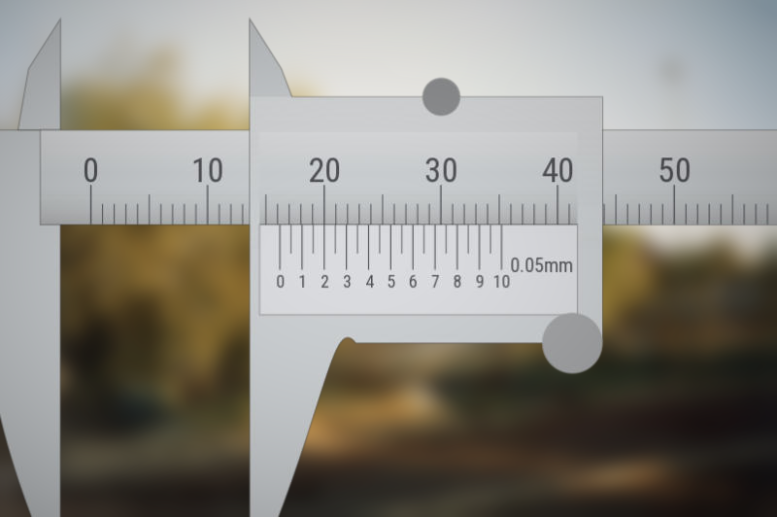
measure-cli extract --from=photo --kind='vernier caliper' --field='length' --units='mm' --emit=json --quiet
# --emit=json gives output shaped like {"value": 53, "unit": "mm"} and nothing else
{"value": 16.2, "unit": "mm"}
